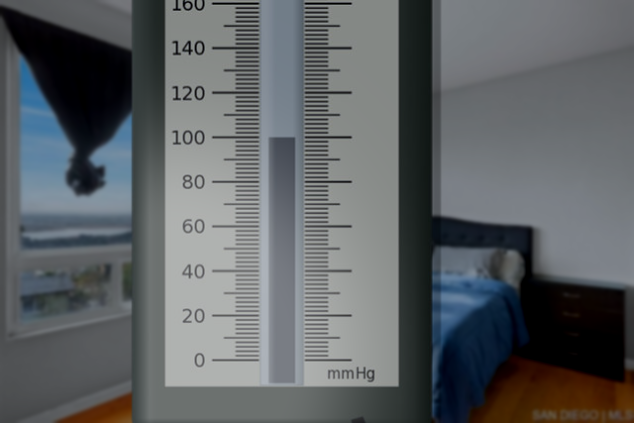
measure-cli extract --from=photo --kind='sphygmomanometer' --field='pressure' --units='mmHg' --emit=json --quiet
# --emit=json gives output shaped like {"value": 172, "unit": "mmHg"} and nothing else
{"value": 100, "unit": "mmHg"}
